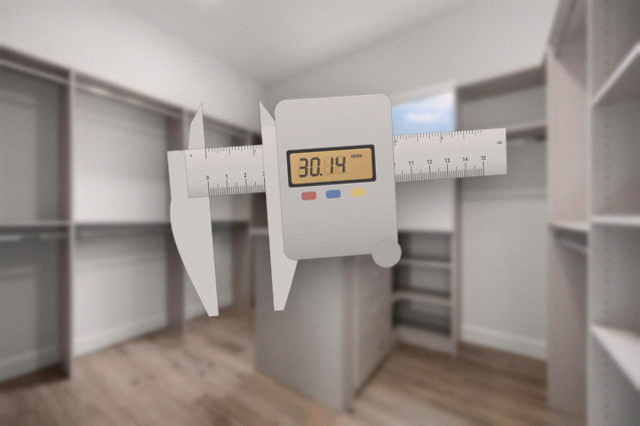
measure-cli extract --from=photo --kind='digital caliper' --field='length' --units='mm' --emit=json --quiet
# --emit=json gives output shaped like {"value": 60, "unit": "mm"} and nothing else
{"value": 30.14, "unit": "mm"}
